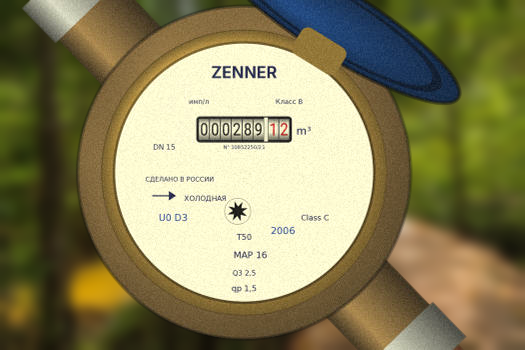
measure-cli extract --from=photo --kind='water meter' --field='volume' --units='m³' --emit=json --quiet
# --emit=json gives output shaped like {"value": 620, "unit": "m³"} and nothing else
{"value": 289.12, "unit": "m³"}
